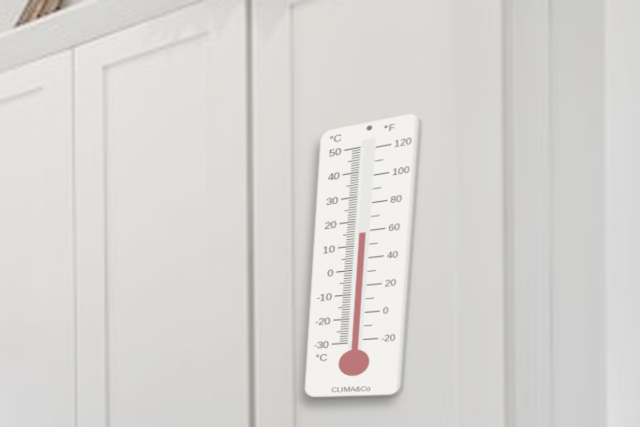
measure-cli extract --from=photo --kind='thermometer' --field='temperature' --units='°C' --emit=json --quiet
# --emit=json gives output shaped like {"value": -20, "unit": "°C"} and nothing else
{"value": 15, "unit": "°C"}
